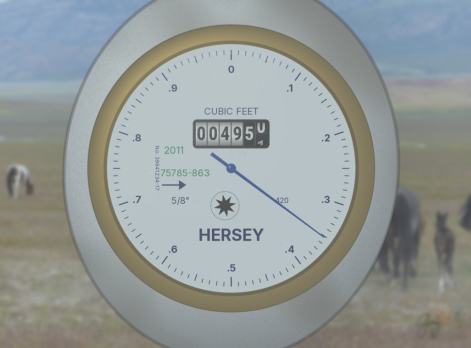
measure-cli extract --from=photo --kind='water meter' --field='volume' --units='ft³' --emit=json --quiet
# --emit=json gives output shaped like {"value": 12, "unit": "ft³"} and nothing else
{"value": 4950.35, "unit": "ft³"}
